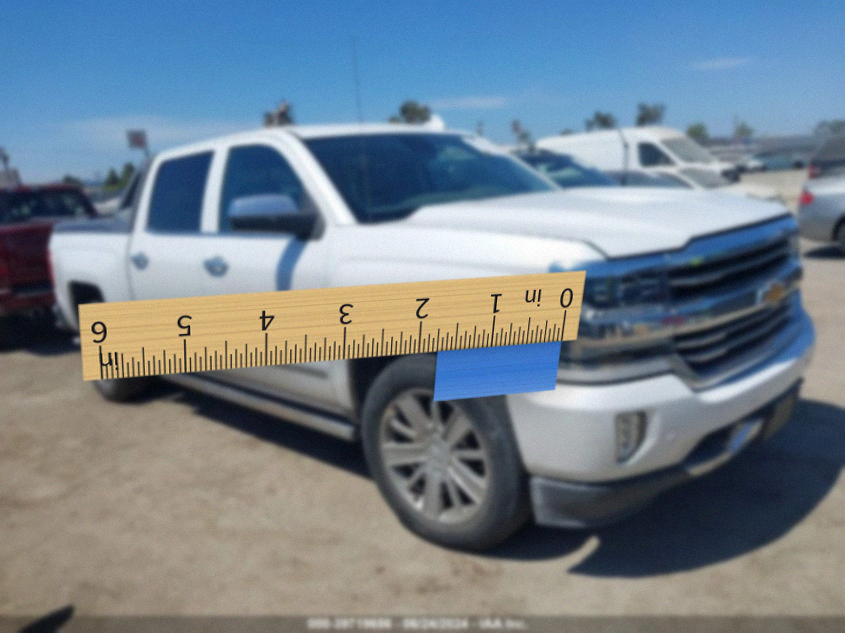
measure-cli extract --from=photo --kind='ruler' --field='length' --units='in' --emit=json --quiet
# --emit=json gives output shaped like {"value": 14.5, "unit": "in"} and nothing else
{"value": 1.75, "unit": "in"}
